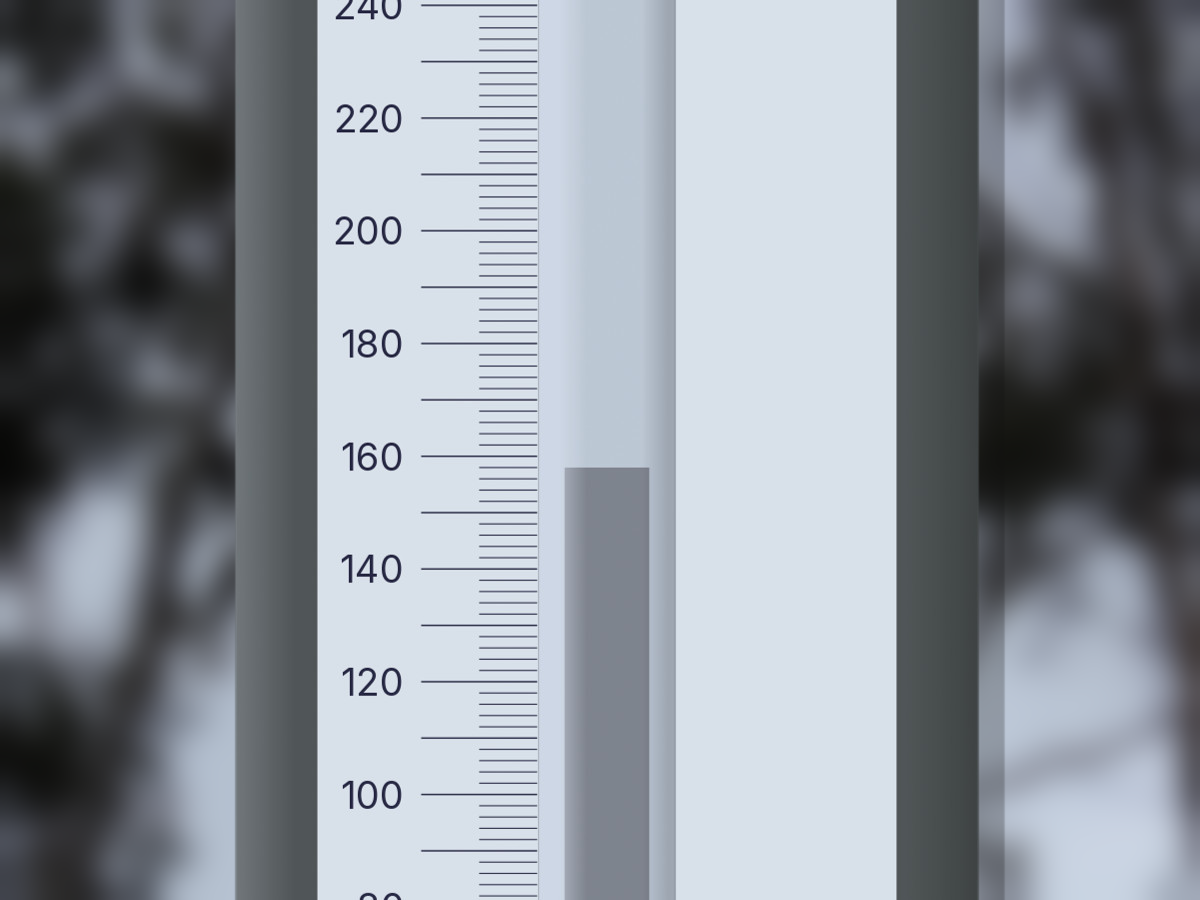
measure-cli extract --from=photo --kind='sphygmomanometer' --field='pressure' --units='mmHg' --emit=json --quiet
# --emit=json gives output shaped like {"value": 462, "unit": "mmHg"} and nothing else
{"value": 158, "unit": "mmHg"}
